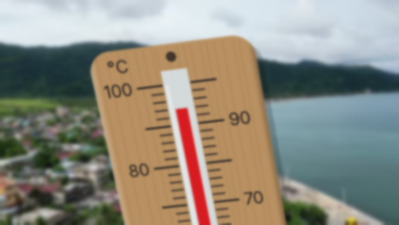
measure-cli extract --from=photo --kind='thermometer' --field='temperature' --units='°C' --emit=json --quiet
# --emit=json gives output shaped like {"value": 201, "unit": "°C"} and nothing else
{"value": 94, "unit": "°C"}
